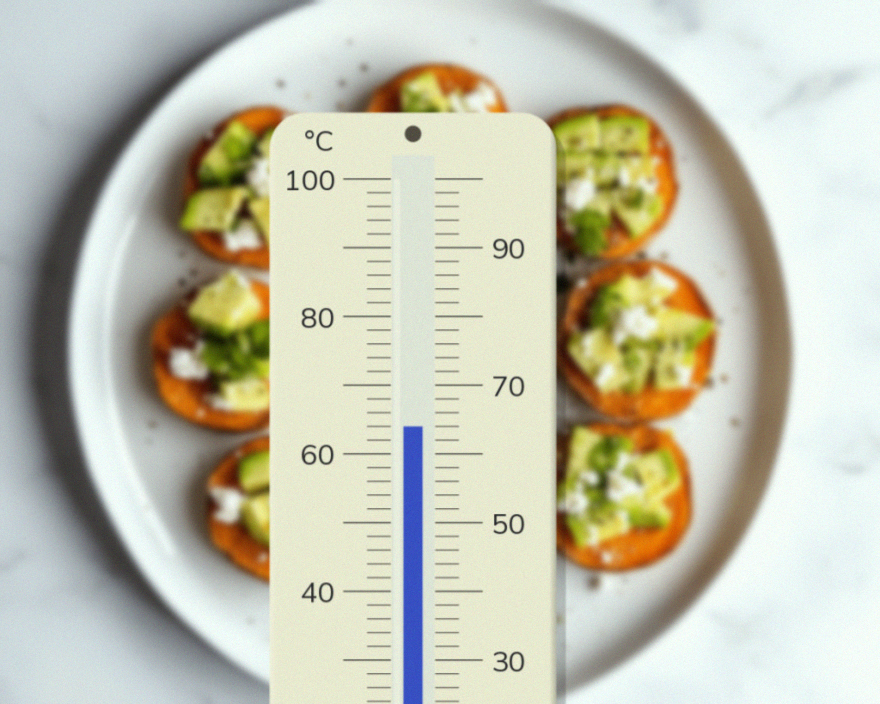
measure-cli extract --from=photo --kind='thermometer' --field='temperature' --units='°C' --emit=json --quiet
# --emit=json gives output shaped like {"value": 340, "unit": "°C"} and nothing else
{"value": 64, "unit": "°C"}
